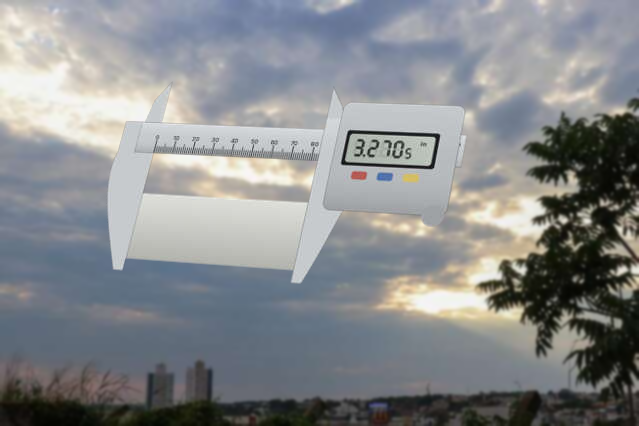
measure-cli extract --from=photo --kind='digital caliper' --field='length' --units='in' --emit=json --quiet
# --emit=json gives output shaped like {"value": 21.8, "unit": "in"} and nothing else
{"value": 3.2705, "unit": "in"}
